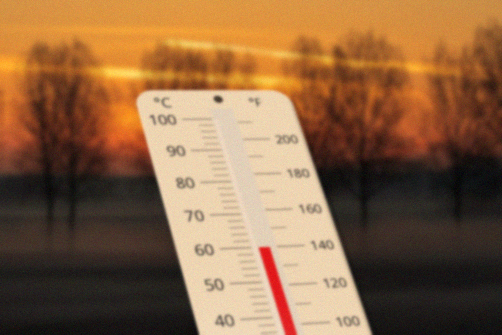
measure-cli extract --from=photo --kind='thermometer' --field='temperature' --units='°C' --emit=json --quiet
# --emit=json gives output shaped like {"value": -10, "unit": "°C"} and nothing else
{"value": 60, "unit": "°C"}
